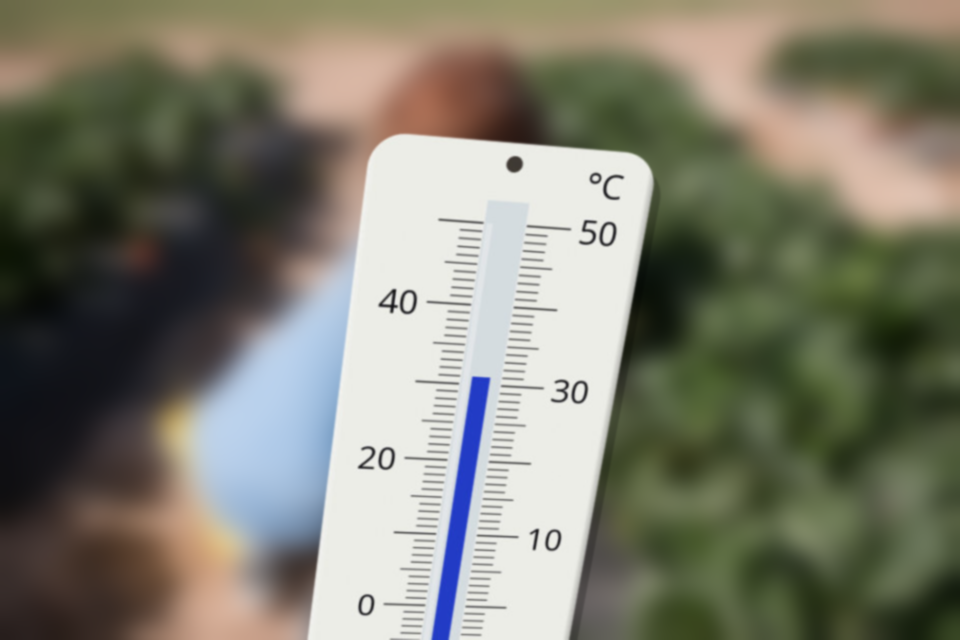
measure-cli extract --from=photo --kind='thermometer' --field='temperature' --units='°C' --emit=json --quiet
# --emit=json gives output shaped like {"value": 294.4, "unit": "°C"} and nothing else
{"value": 31, "unit": "°C"}
